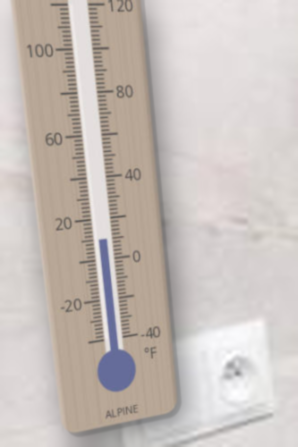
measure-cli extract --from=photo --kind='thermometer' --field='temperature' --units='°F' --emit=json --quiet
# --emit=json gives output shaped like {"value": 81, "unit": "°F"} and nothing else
{"value": 10, "unit": "°F"}
